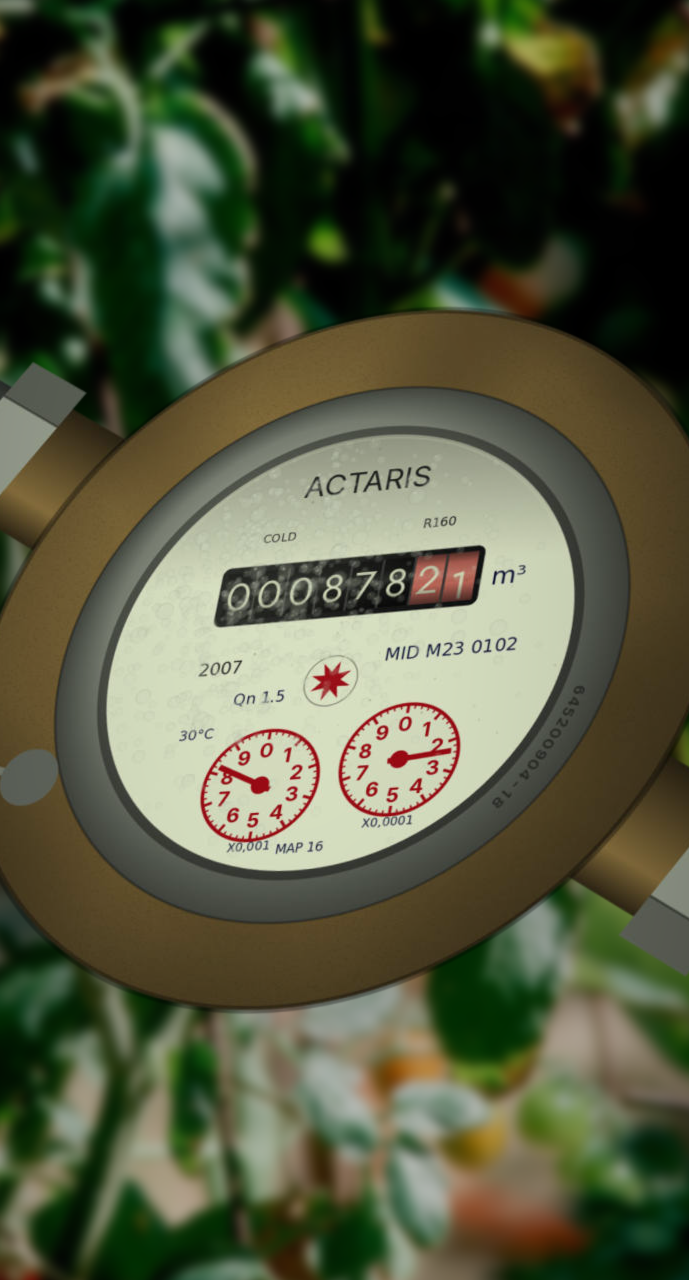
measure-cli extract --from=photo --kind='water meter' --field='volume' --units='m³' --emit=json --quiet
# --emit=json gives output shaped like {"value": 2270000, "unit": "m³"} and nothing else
{"value": 878.2082, "unit": "m³"}
